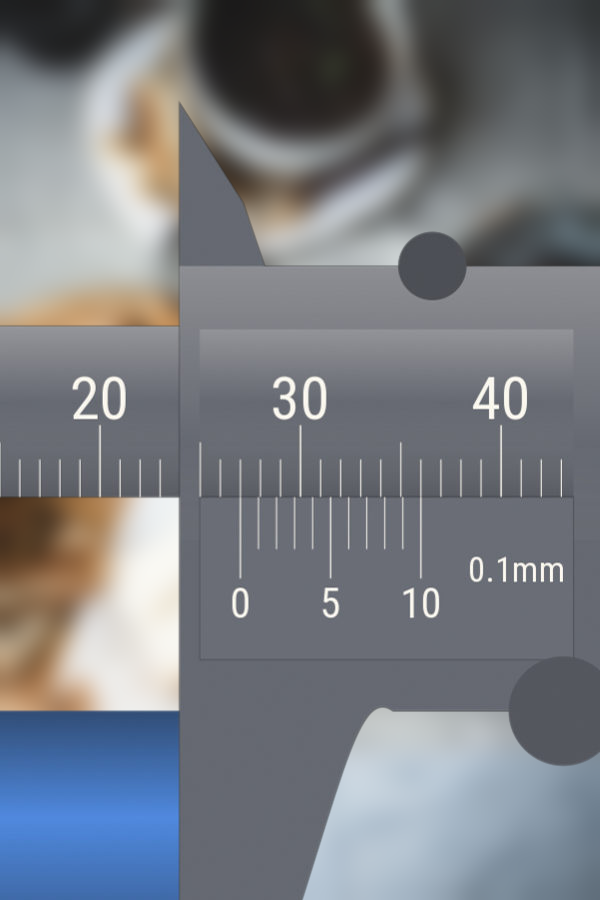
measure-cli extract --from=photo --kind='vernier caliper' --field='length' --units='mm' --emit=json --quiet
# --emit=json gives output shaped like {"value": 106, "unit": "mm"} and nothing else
{"value": 27.0, "unit": "mm"}
